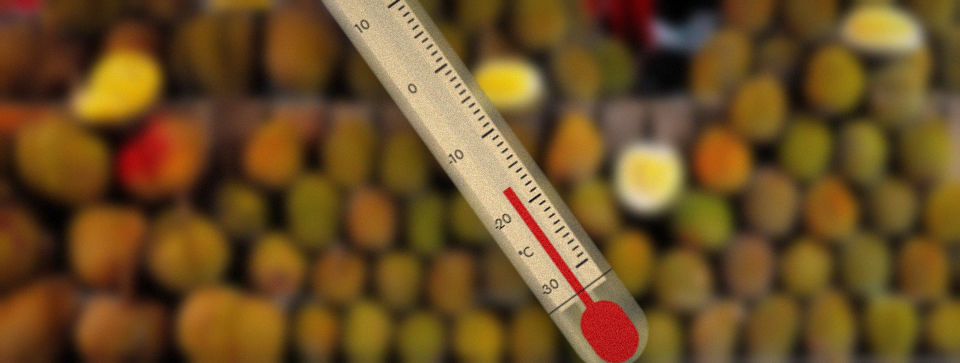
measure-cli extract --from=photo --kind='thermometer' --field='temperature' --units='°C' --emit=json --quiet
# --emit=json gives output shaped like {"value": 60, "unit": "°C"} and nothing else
{"value": -17, "unit": "°C"}
